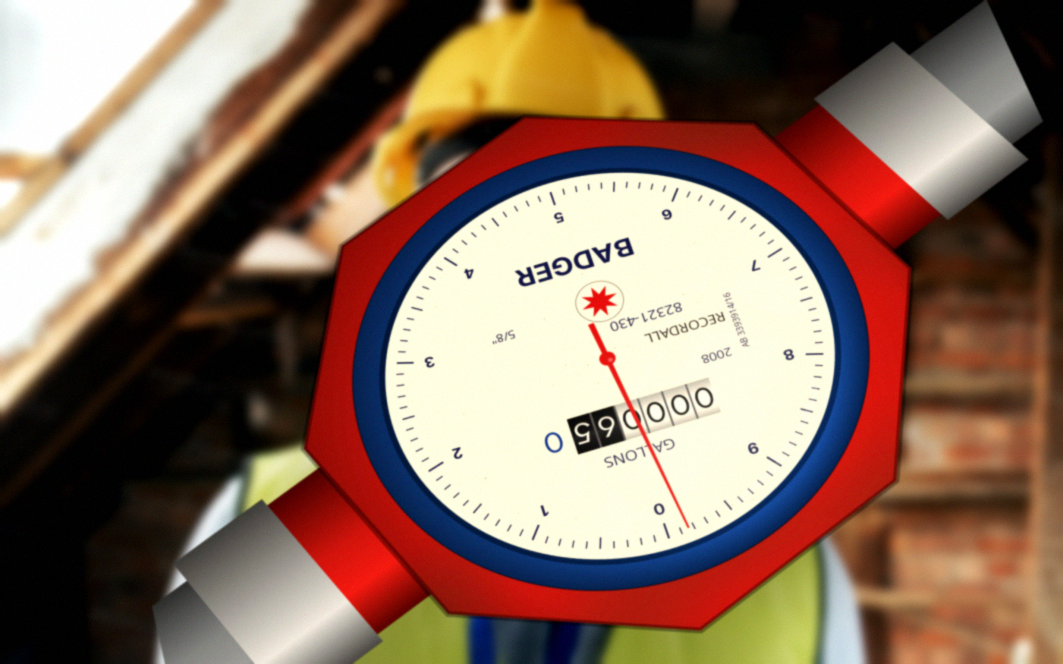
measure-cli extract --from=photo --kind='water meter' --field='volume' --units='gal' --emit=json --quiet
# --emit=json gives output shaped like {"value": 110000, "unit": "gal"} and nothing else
{"value": 649.8, "unit": "gal"}
